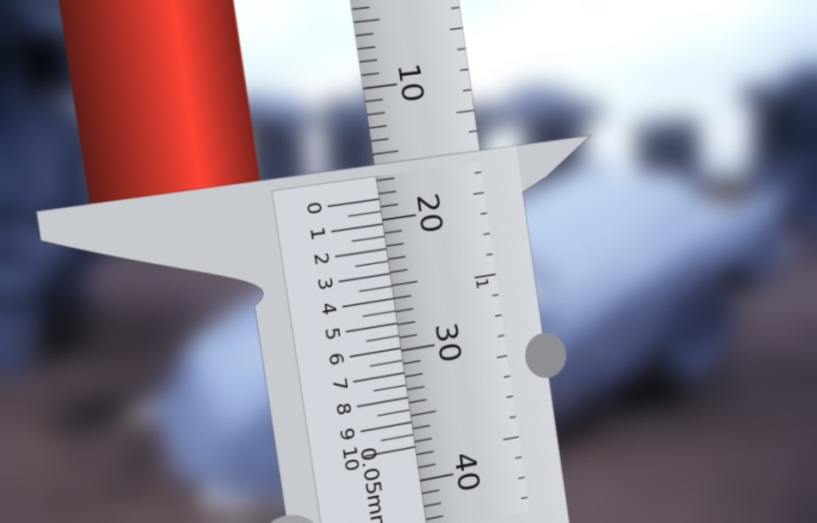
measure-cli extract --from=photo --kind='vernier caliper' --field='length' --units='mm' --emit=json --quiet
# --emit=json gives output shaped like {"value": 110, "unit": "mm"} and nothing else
{"value": 18.4, "unit": "mm"}
